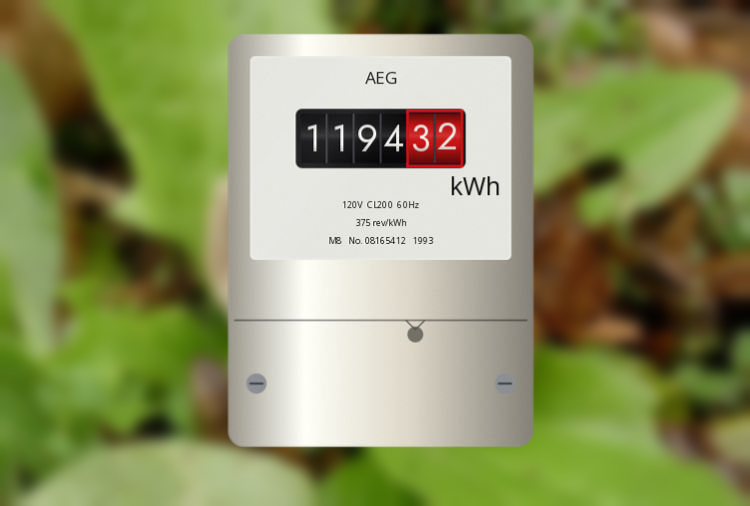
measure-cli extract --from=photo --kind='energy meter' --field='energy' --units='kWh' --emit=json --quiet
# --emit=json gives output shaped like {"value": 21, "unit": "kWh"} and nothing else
{"value": 1194.32, "unit": "kWh"}
